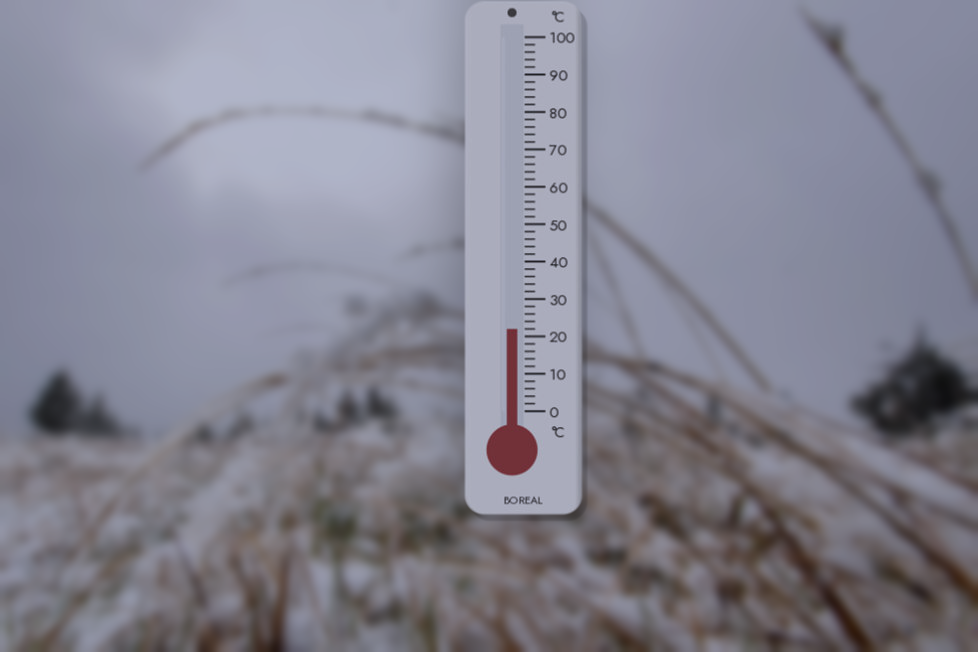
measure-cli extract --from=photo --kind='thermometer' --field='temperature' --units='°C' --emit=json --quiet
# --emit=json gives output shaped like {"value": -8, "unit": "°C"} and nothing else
{"value": 22, "unit": "°C"}
